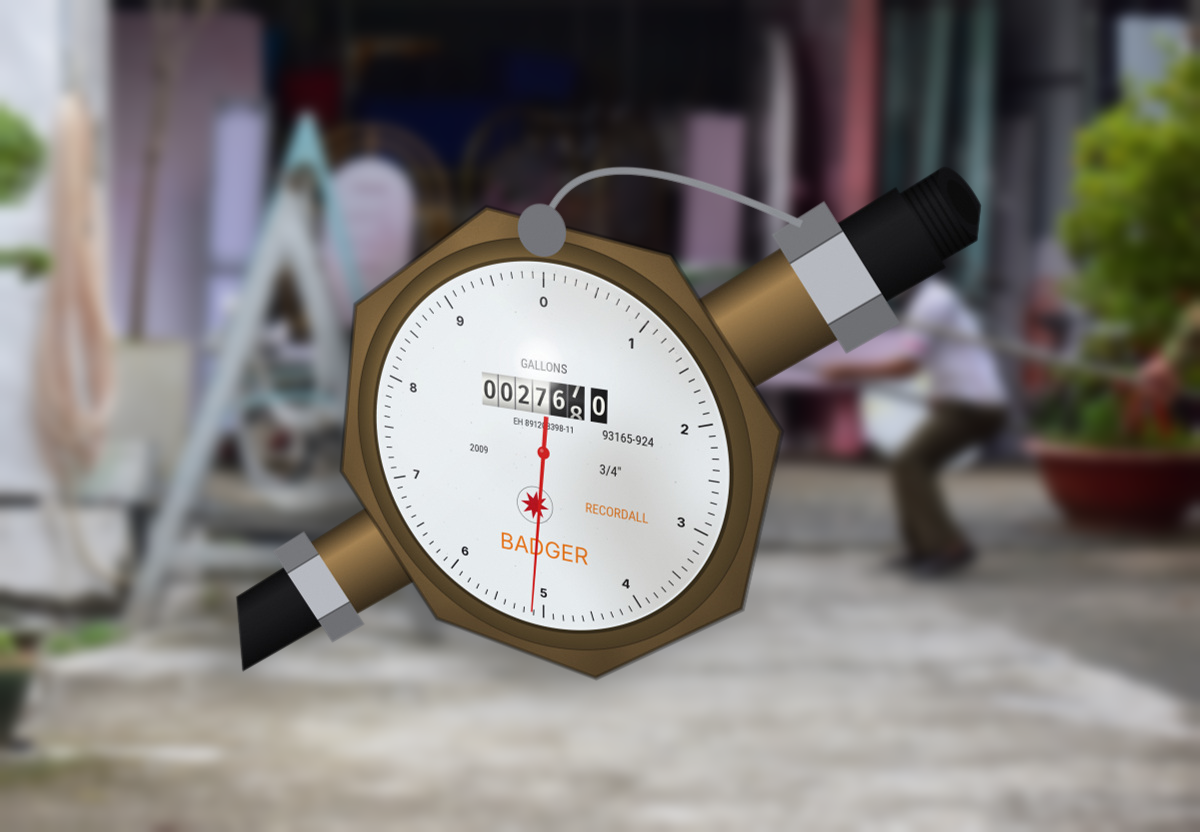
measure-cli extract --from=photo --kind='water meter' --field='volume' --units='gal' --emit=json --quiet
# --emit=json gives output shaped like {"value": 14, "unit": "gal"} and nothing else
{"value": 27675.1, "unit": "gal"}
